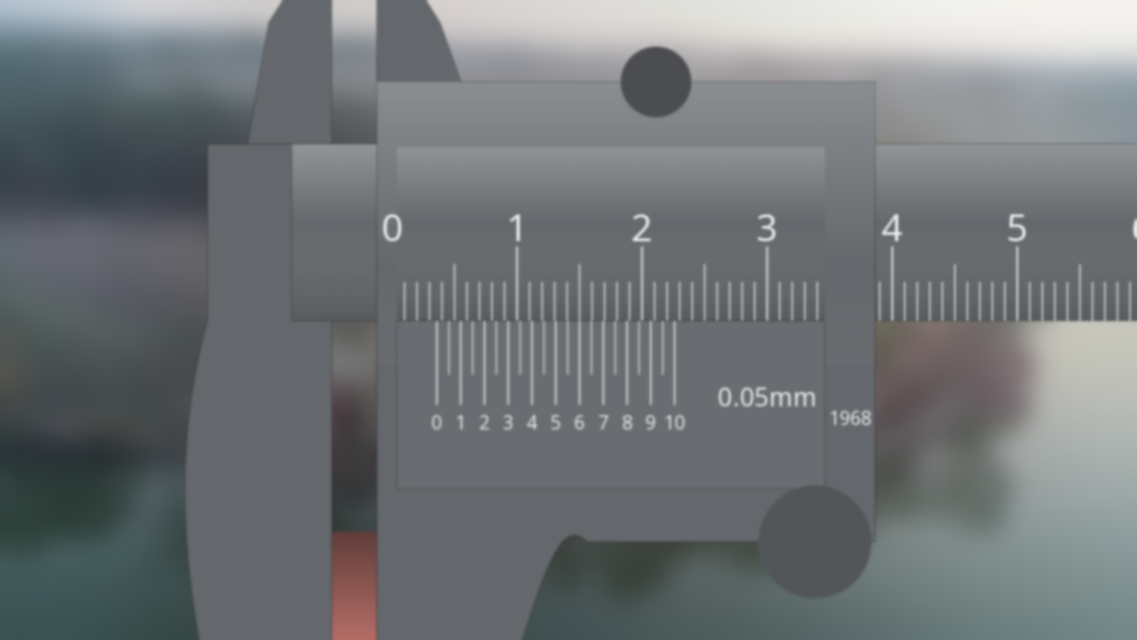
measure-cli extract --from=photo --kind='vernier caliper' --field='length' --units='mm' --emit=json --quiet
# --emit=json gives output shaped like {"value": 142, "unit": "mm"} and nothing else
{"value": 3.6, "unit": "mm"}
